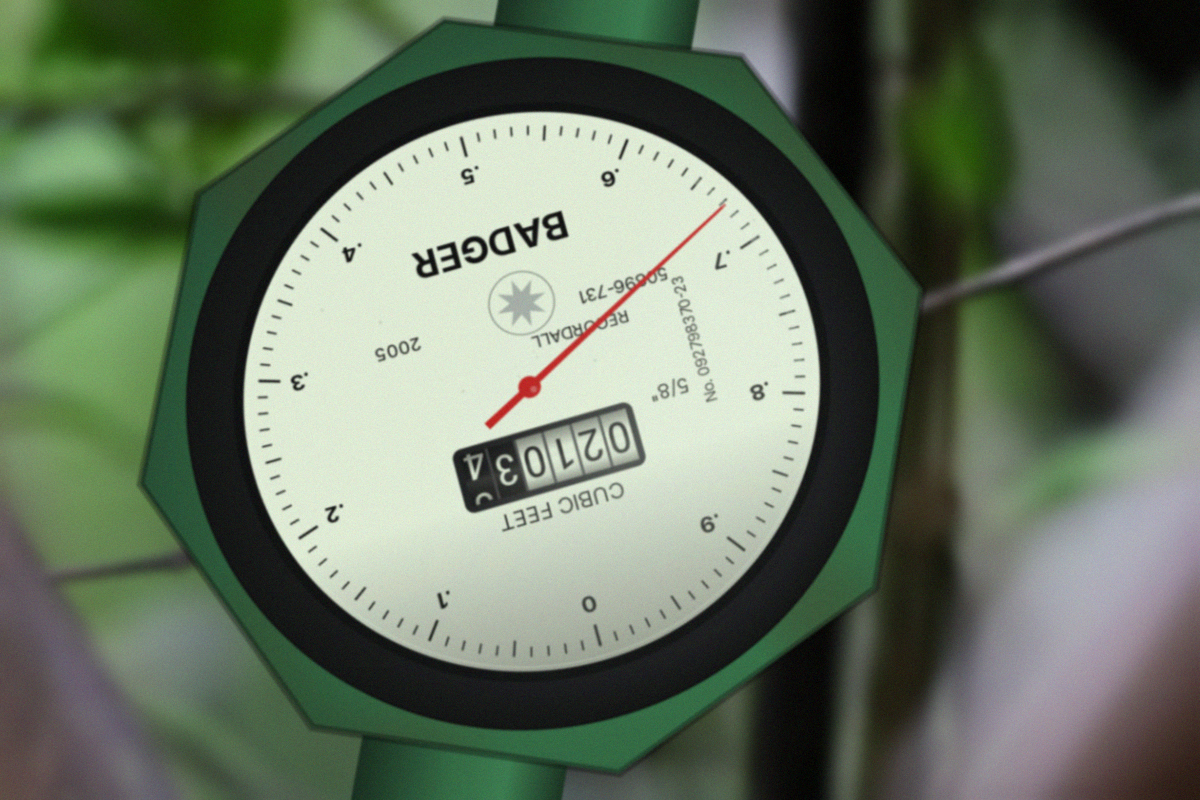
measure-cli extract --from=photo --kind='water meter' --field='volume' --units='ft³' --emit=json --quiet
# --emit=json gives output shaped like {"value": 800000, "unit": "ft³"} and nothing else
{"value": 21033.67, "unit": "ft³"}
